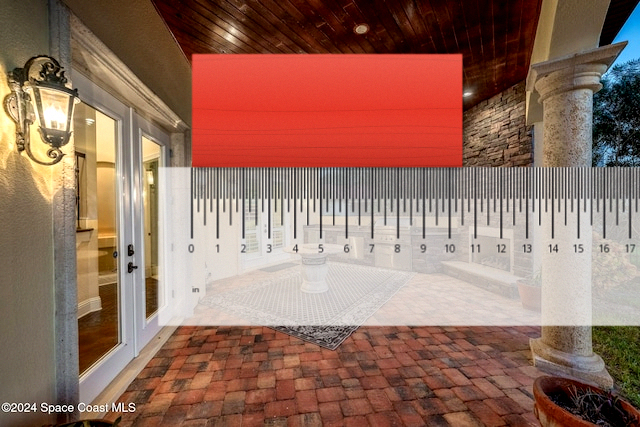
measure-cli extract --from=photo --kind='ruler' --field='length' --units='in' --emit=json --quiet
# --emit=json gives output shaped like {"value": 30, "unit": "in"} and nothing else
{"value": 10.5, "unit": "in"}
